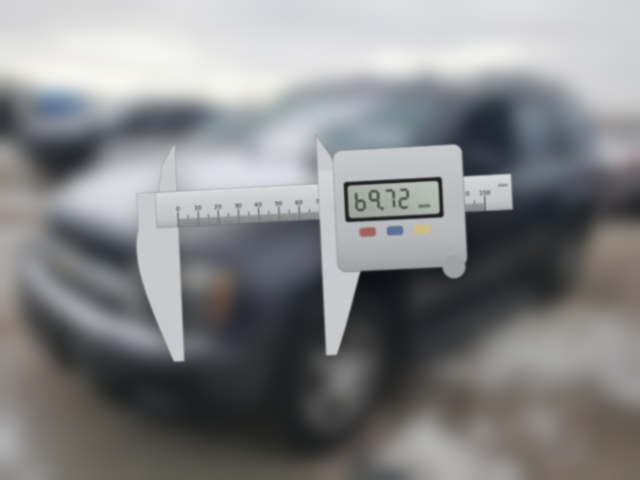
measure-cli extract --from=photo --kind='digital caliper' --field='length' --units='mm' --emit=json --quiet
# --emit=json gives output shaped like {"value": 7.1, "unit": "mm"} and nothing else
{"value": 69.72, "unit": "mm"}
